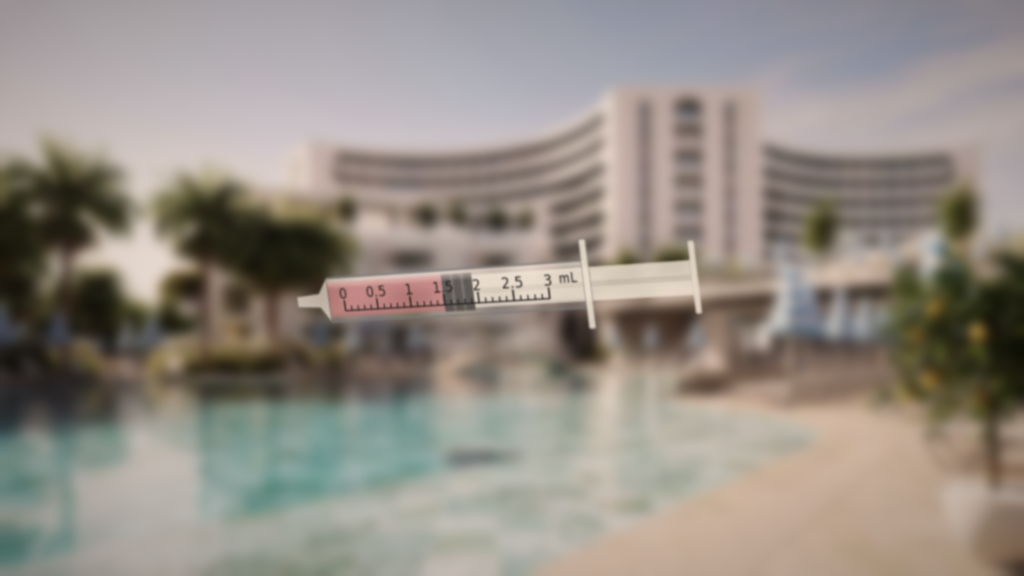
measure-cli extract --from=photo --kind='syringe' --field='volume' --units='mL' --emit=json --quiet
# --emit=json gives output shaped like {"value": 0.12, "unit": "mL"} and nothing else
{"value": 1.5, "unit": "mL"}
